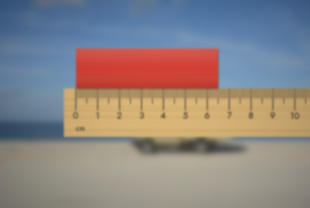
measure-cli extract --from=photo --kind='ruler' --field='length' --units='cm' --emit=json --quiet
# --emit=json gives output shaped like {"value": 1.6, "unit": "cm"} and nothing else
{"value": 6.5, "unit": "cm"}
